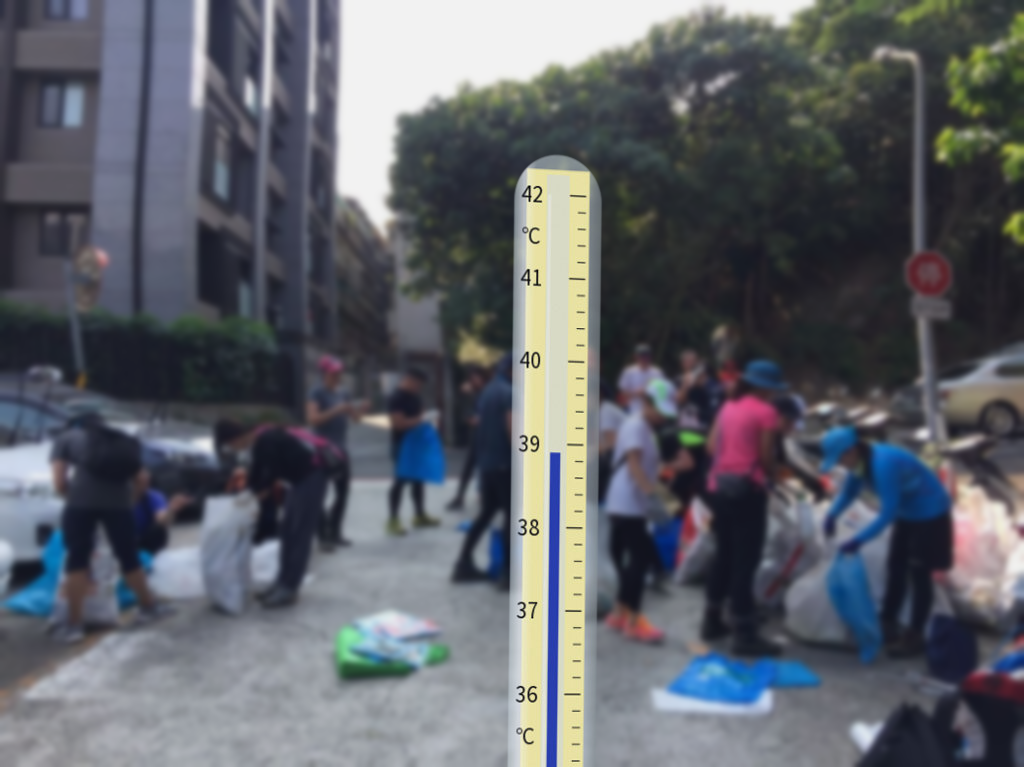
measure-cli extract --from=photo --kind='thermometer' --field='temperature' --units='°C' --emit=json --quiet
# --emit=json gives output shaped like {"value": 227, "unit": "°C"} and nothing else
{"value": 38.9, "unit": "°C"}
